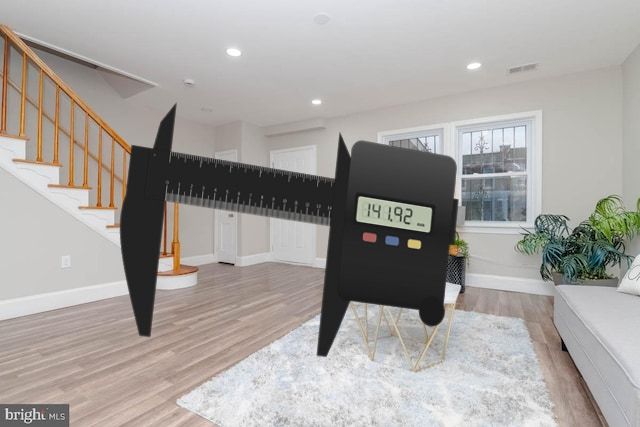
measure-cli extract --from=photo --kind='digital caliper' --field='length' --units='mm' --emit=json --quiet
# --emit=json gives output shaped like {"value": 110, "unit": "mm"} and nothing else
{"value": 141.92, "unit": "mm"}
